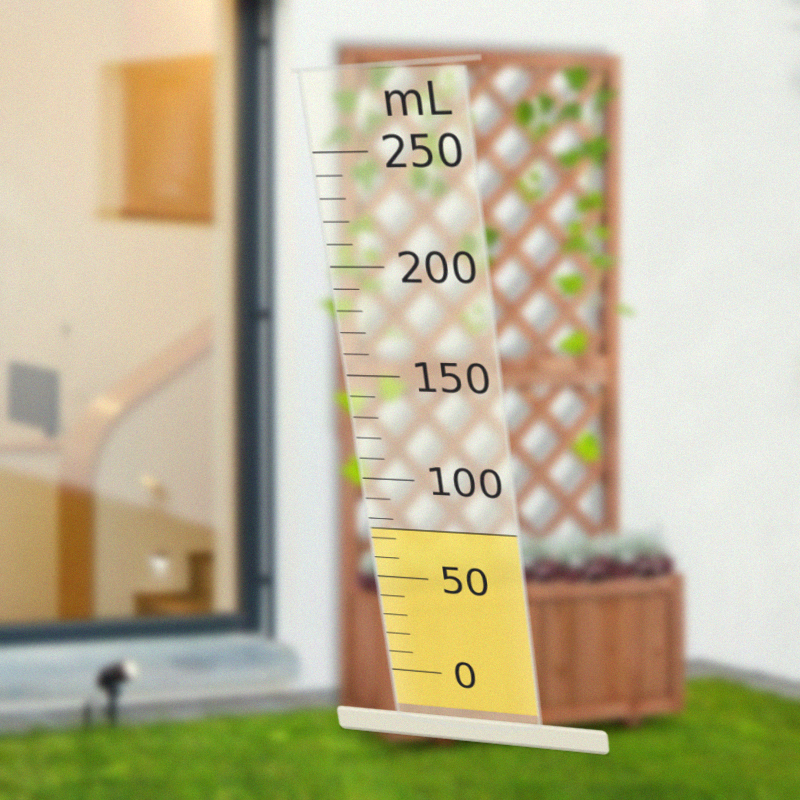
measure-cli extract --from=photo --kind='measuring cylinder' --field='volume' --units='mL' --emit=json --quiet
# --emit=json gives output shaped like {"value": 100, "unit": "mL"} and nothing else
{"value": 75, "unit": "mL"}
